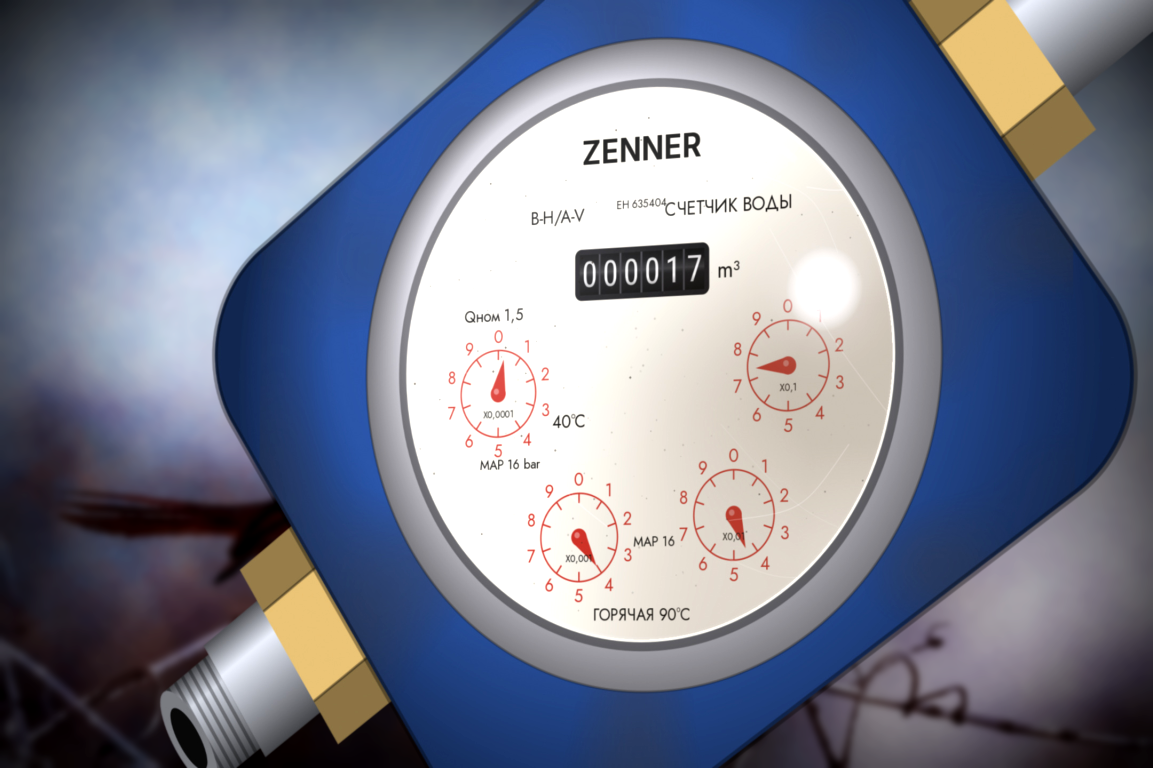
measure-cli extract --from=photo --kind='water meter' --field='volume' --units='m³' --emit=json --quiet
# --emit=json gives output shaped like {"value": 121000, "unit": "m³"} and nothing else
{"value": 17.7440, "unit": "m³"}
